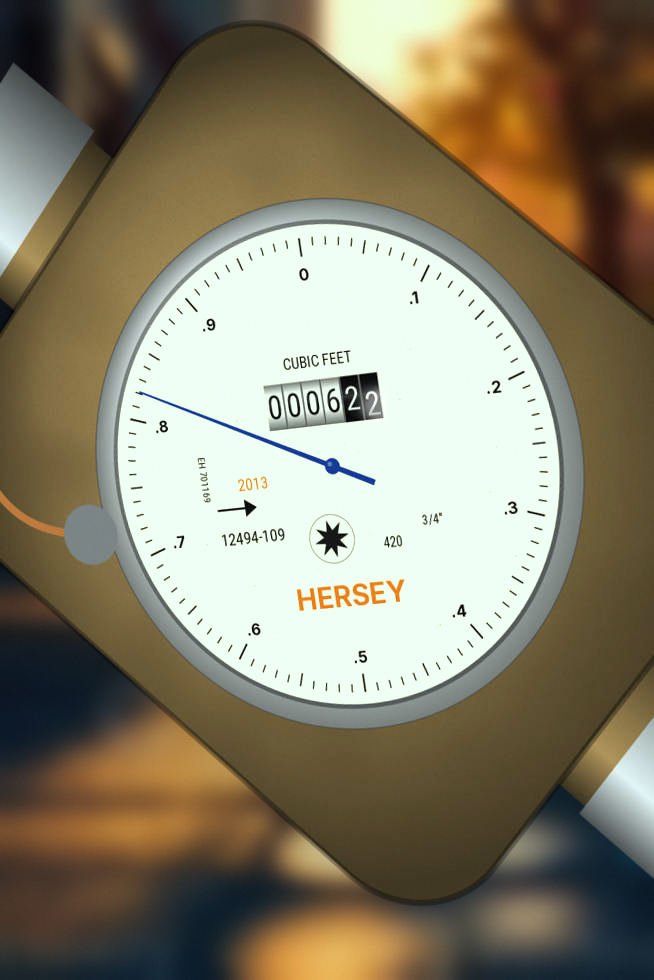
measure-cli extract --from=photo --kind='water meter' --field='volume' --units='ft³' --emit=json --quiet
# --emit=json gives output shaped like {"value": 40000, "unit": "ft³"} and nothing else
{"value": 621.82, "unit": "ft³"}
